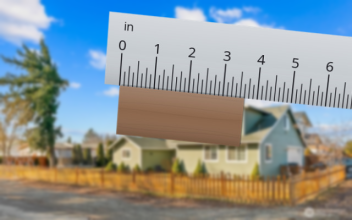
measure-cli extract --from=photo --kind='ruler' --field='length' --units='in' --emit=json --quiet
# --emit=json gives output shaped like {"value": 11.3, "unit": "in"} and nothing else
{"value": 3.625, "unit": "in"}
